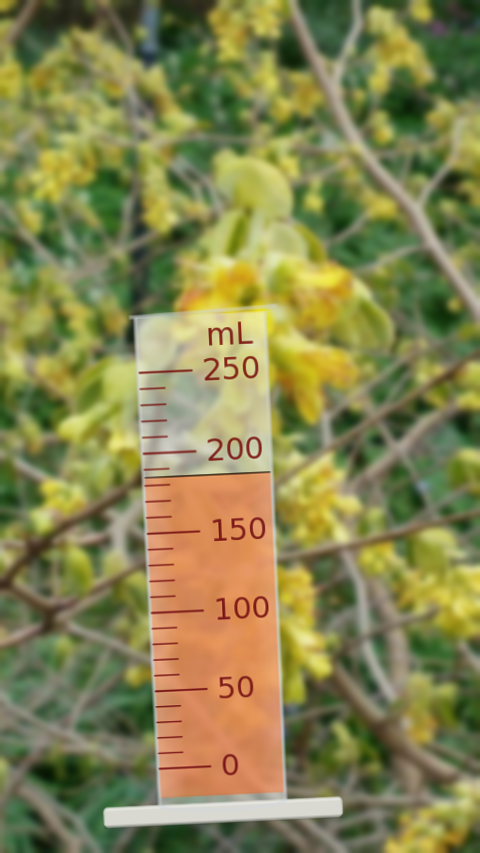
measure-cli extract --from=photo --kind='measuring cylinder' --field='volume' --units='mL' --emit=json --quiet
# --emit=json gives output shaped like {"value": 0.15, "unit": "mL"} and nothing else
{"value": 185, "unit": "mL"}
